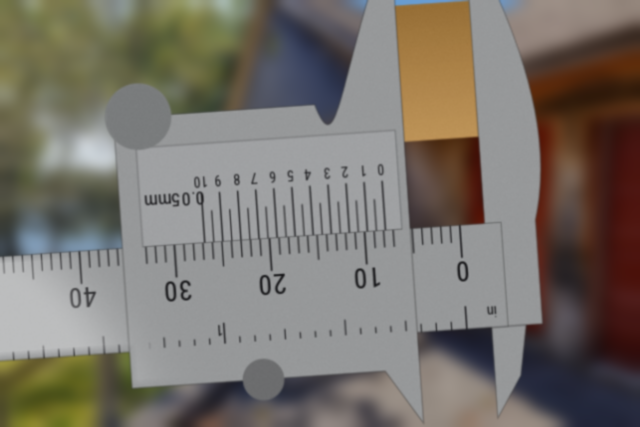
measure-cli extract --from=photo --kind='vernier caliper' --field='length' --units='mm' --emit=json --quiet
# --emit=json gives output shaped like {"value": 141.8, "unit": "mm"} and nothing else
{"value": 7.8, "unit": "mm"}
